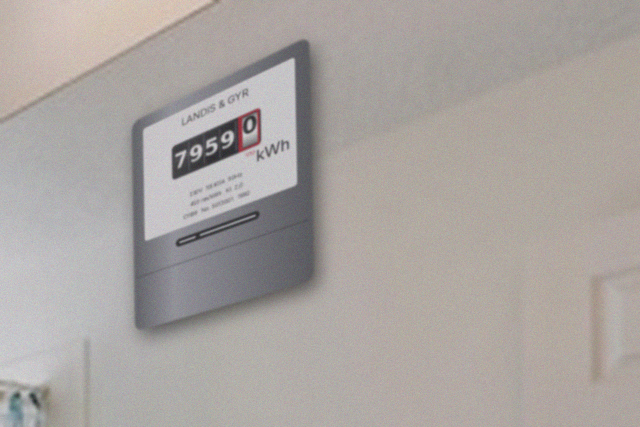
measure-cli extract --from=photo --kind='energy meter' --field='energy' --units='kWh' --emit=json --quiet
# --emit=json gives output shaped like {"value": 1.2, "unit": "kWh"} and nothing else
{"value": 7959.0, "unit": "kWh"}
